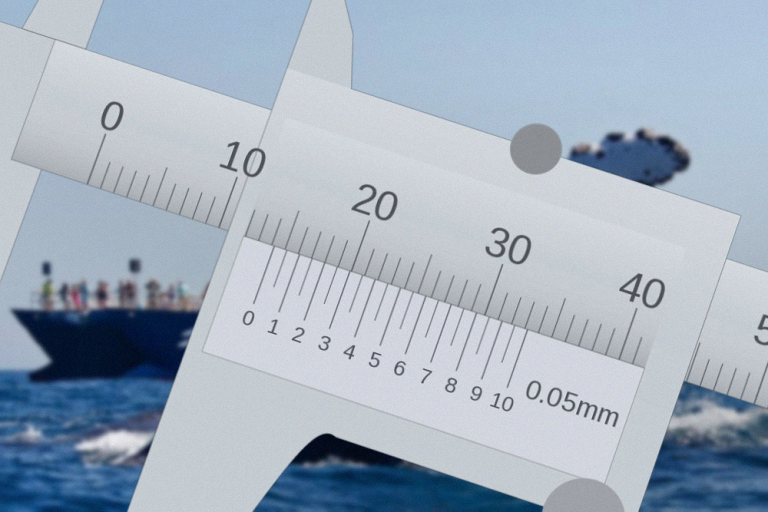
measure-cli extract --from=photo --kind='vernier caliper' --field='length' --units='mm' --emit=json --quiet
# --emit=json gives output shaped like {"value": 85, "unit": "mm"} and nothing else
{"value": 14.2, "unit": "mm"}
